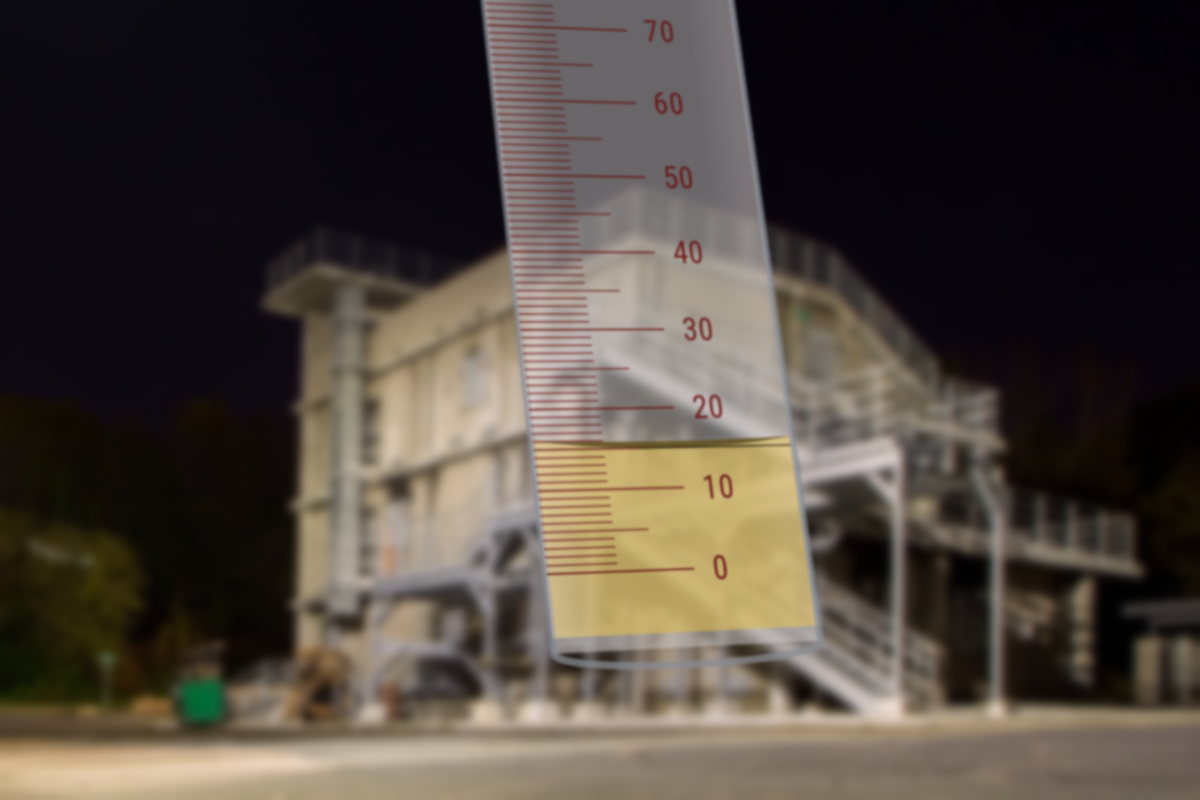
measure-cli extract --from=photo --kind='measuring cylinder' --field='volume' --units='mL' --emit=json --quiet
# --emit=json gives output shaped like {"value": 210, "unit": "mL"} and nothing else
{"value": 15, "unit": "mL"}
